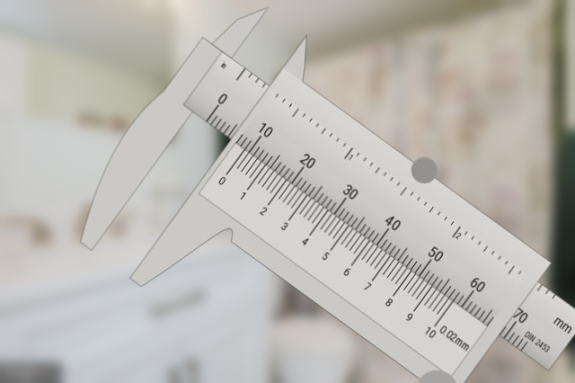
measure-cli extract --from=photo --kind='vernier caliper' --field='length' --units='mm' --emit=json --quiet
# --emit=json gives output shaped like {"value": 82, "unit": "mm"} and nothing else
{"value": 9.0, "unit": "mm"}
